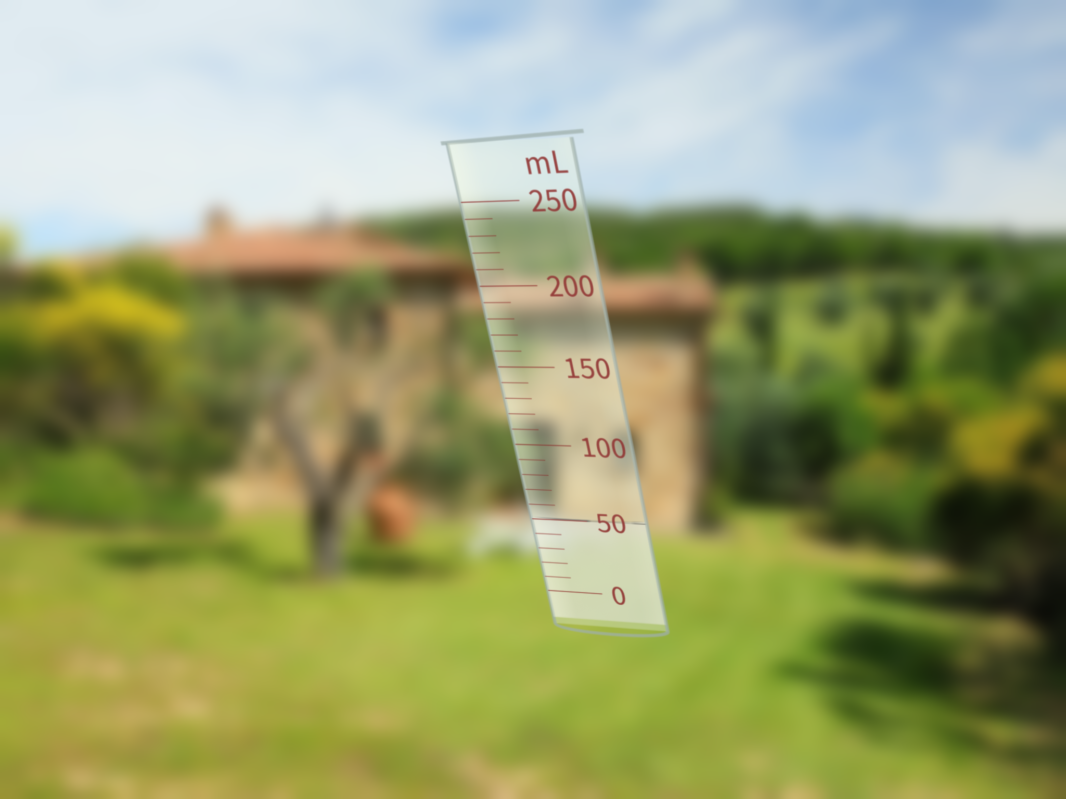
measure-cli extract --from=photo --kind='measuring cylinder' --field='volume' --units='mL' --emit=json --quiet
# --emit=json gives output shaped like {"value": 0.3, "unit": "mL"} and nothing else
{"value": 50, "unit": "mL"}
